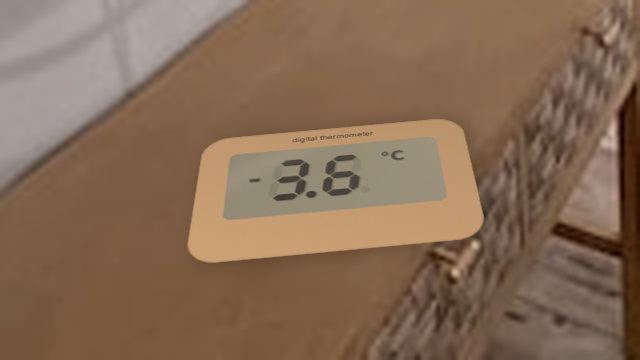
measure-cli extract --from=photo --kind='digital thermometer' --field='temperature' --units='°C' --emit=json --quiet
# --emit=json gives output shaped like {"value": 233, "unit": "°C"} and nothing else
{"value": -3.6, "unit": "°C"}
